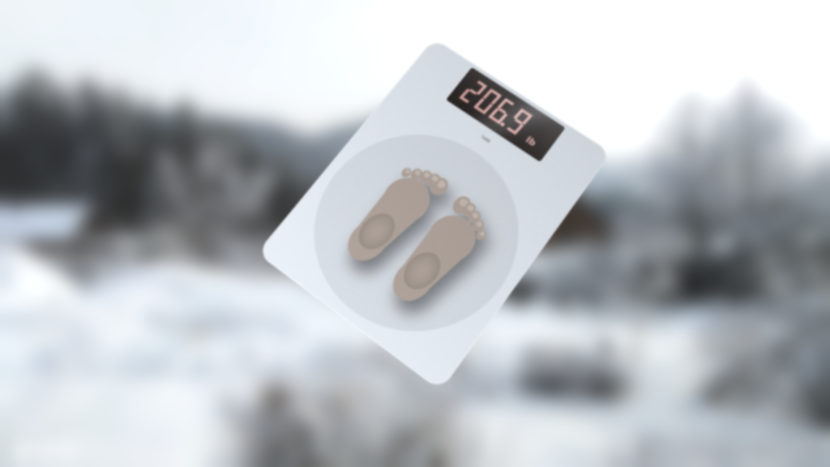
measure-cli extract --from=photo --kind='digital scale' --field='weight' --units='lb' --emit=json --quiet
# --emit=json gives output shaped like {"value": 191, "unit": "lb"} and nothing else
{"value": 206.9, "unit": "lb"}
